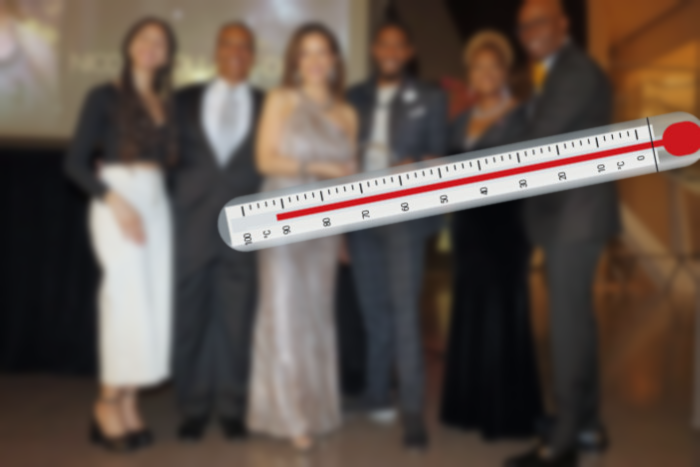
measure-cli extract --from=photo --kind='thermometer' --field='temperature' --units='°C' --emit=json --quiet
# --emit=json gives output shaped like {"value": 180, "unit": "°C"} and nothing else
{"value": 92, "unit": "°C"}
